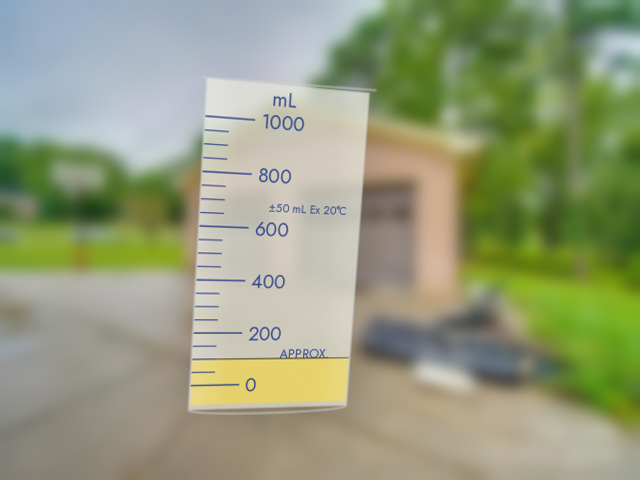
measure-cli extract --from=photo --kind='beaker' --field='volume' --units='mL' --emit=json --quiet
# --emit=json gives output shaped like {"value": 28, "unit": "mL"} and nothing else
{"value": 100, "unit": "mL"}
